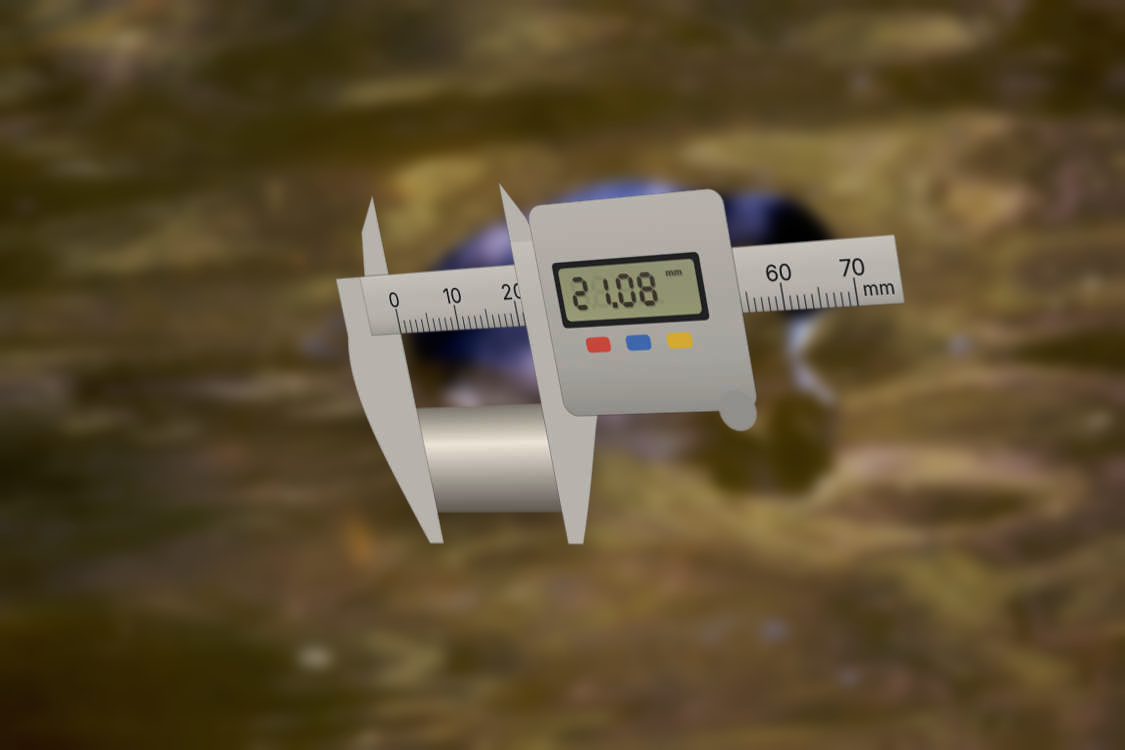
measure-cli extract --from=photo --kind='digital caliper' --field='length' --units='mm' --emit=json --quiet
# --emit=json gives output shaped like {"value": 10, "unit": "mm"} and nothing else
{"value": 21.08, "unit": "mm"}
